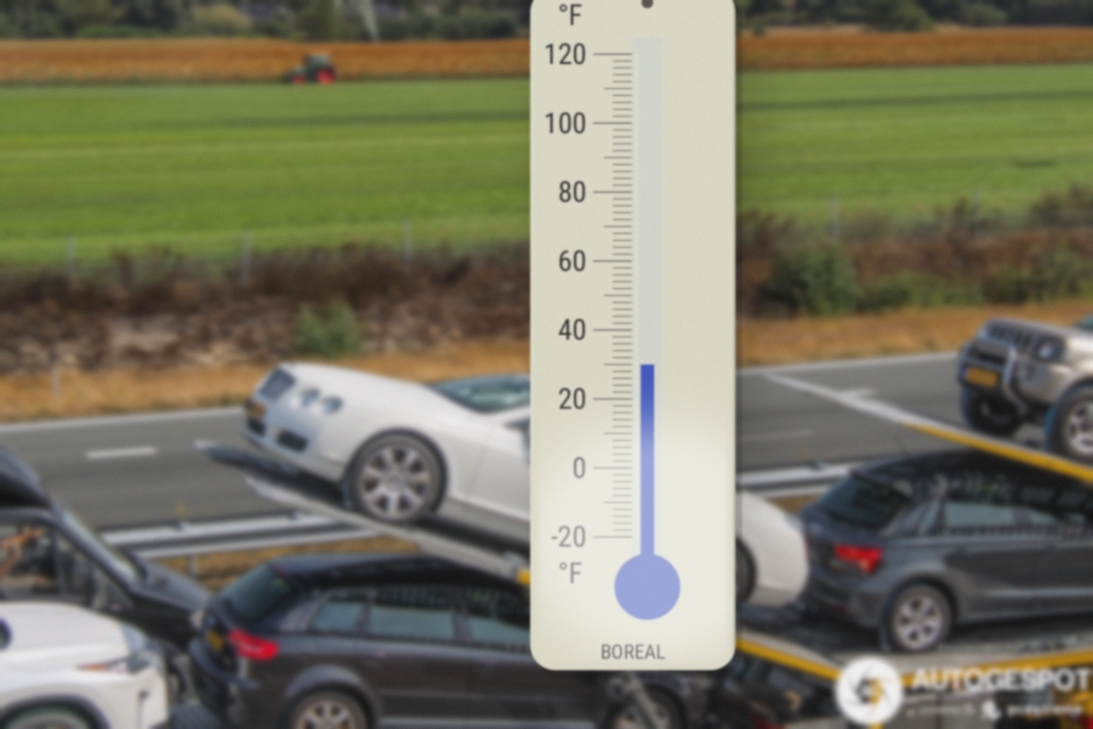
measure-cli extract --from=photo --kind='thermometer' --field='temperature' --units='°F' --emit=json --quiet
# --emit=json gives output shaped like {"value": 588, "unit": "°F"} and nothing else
{"value": 30, "unit": "°F"}
